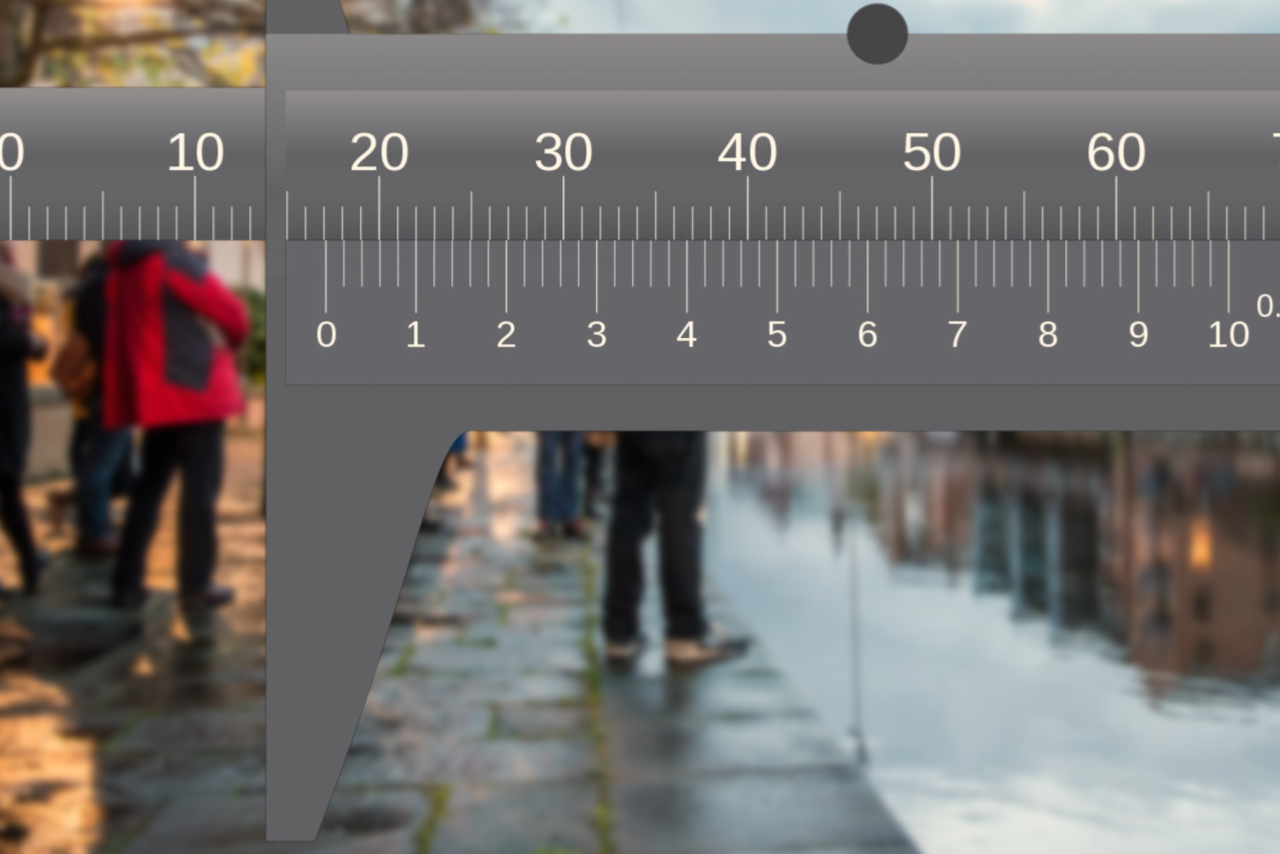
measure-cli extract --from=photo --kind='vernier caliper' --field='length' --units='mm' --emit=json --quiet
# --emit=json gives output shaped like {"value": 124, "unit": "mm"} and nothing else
{"value": 17.1, "unit": "mm"}
